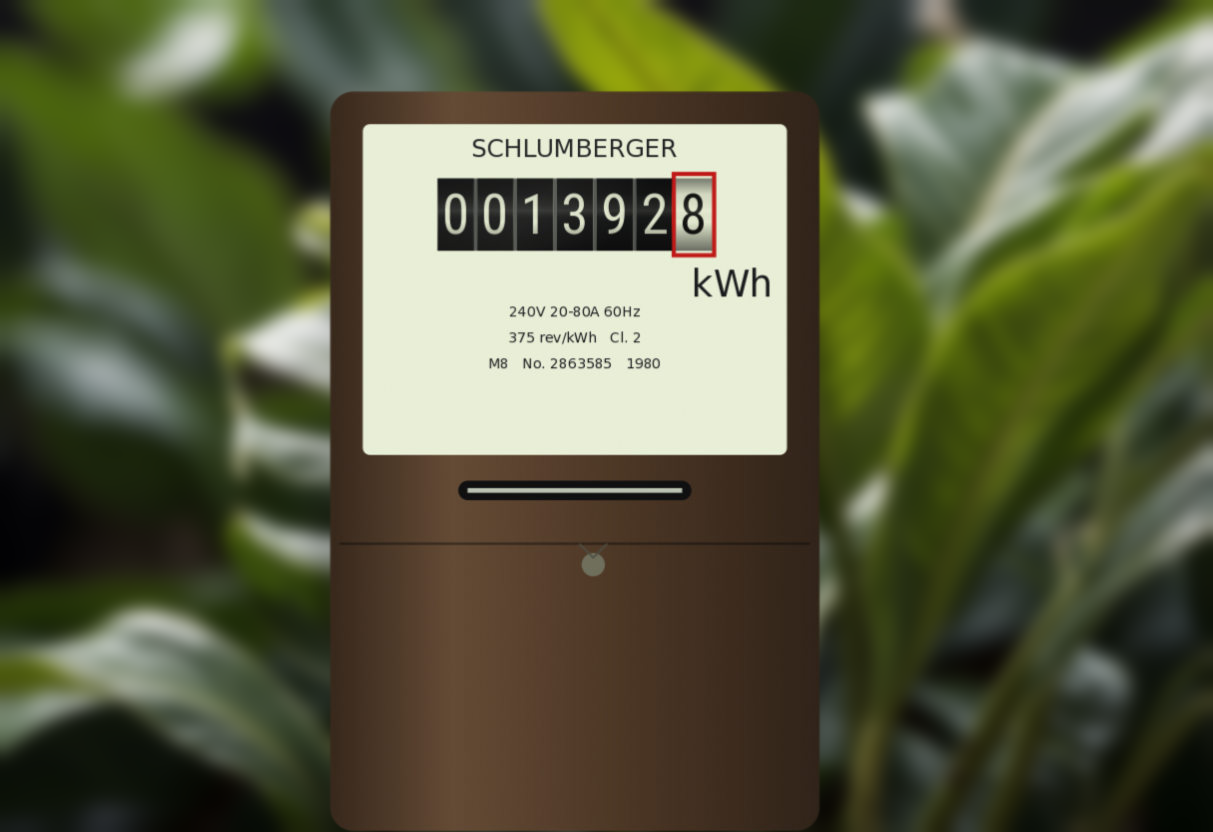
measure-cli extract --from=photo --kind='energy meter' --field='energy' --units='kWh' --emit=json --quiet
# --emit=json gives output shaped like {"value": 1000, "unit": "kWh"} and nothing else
{"value": 1392.8, "unit": "kWh"}
